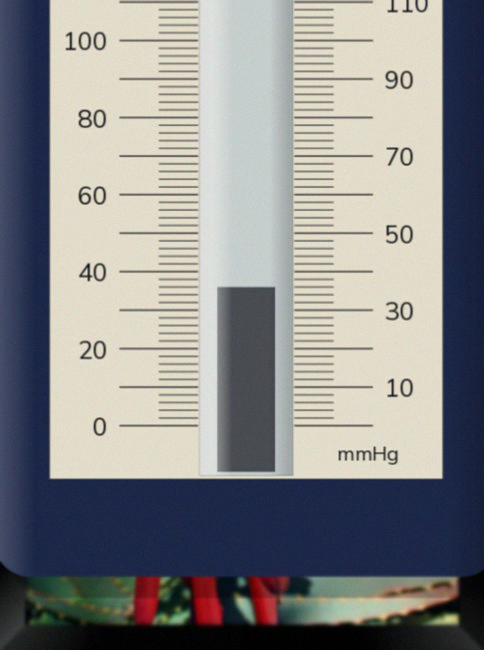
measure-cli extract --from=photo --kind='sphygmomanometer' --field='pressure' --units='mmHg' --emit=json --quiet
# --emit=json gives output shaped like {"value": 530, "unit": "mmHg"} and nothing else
{"value": 36, "unit": "mmHg"}
